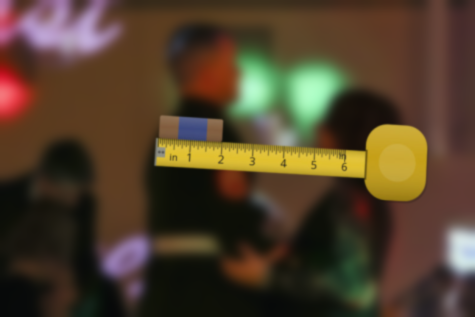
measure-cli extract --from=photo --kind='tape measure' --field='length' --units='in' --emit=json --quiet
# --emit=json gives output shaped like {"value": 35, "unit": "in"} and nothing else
{"value": 2, "unit": "in"}
